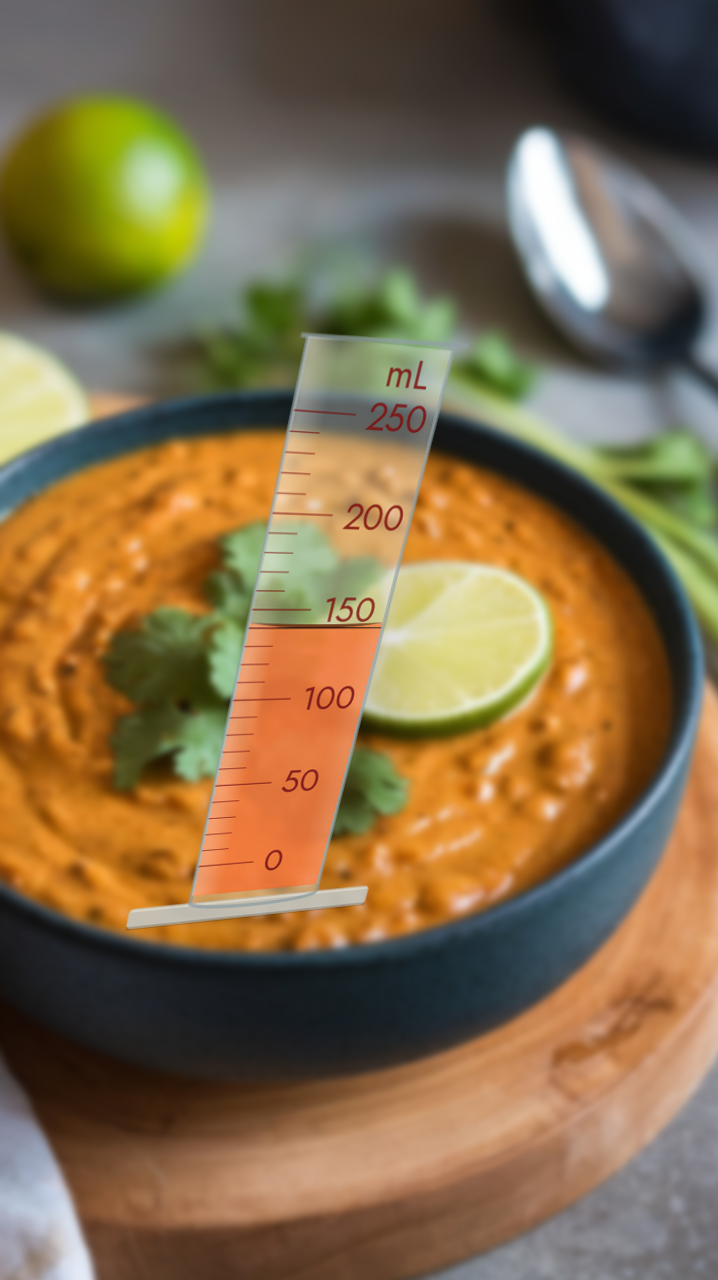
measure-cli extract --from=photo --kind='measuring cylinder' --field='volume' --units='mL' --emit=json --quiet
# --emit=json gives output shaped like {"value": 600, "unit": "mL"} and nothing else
{"value": 140, "unit": "mL"}
